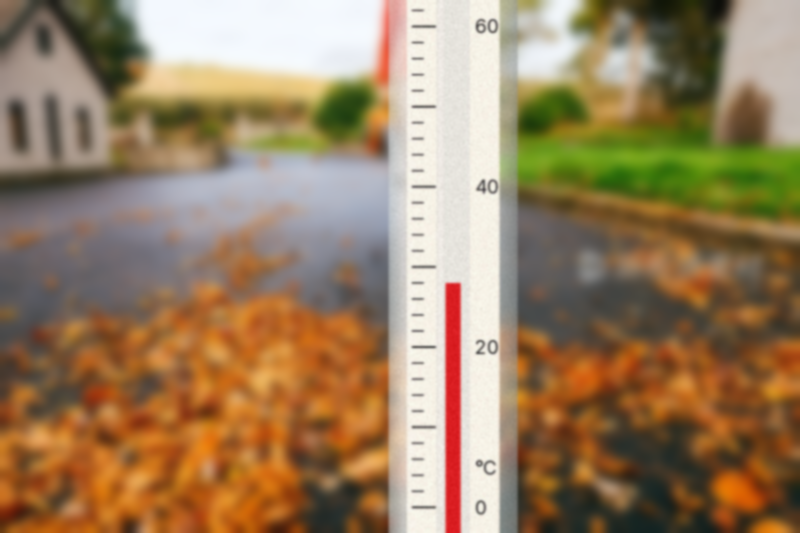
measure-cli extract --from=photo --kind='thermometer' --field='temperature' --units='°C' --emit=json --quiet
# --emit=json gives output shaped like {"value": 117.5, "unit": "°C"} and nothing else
{"value": 28, "unit": "°C"}
